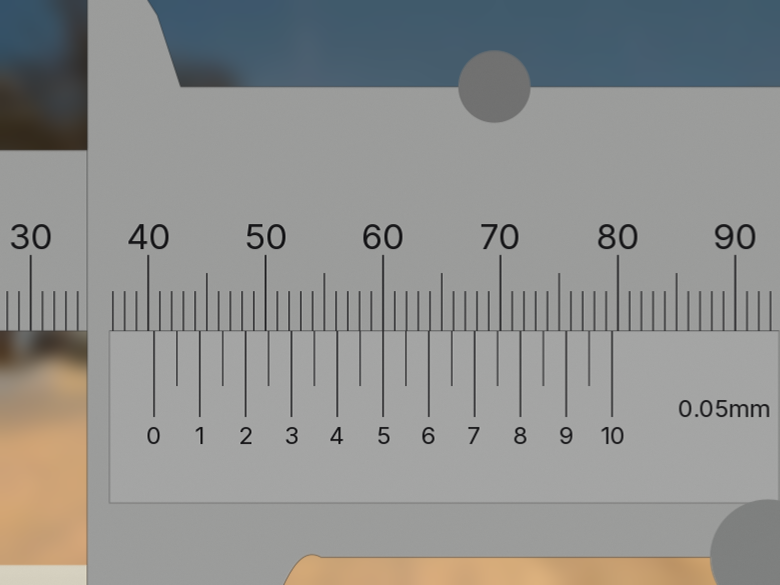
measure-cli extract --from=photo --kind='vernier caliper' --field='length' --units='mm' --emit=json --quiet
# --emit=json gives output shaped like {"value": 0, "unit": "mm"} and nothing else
{"value": 40.5, "unit": "mm"}
